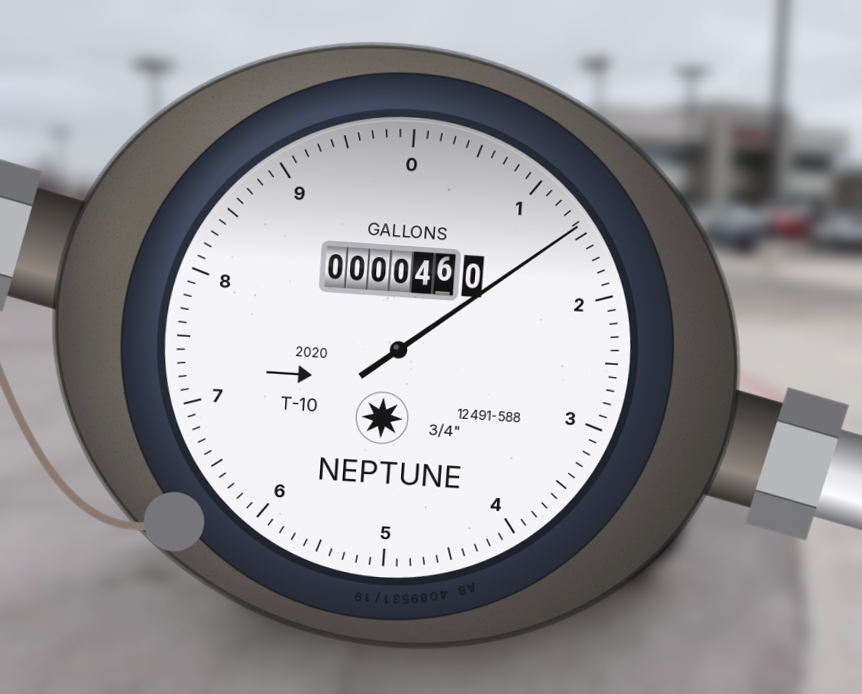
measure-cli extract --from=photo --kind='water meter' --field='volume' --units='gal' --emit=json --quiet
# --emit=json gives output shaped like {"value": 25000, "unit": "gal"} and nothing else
{"value": 461.4, "unit": "gal"}
